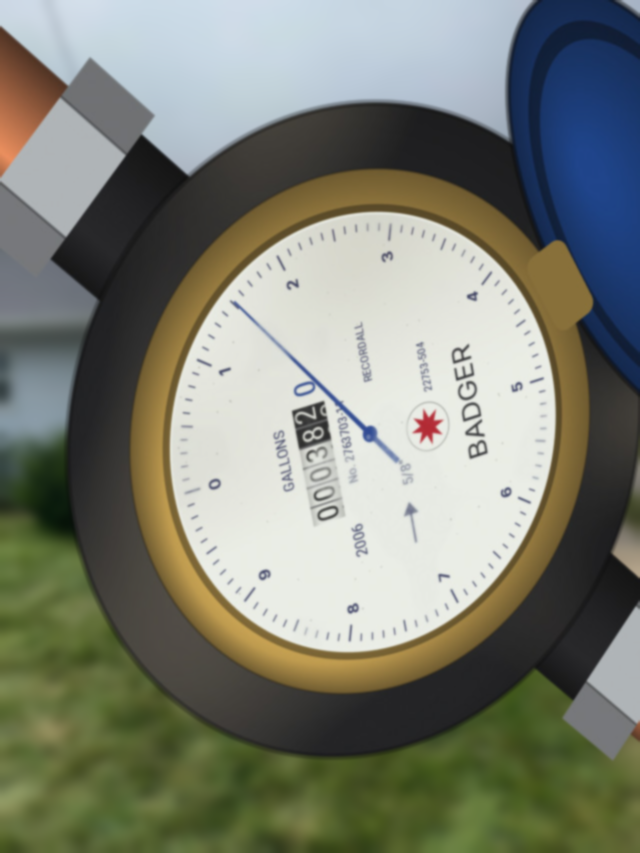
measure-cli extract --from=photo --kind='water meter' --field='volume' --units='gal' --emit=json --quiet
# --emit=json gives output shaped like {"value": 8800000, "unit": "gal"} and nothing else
{"value": 3821.5, "unit": "gal"}
